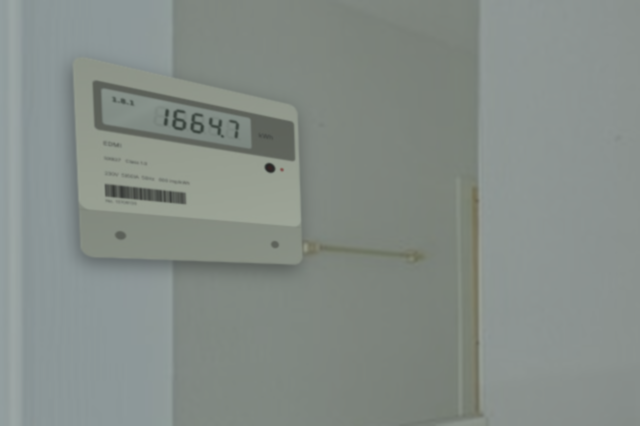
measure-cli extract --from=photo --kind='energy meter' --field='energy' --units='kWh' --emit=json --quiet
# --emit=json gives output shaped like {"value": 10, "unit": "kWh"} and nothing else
{"value": 1664.7, "unit": "kWh"}
